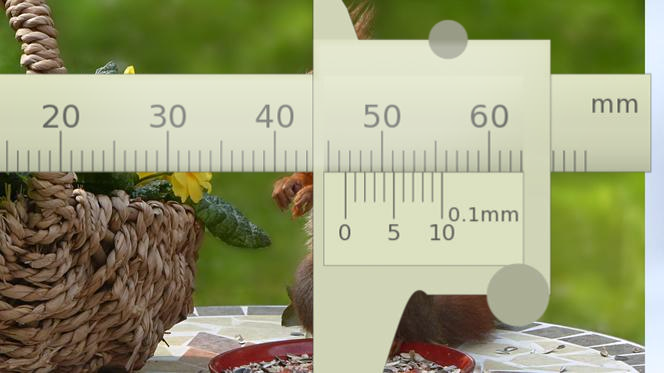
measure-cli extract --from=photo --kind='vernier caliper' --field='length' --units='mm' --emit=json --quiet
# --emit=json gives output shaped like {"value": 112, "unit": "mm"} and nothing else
{"value": 46.6, "unit": "mm"}
